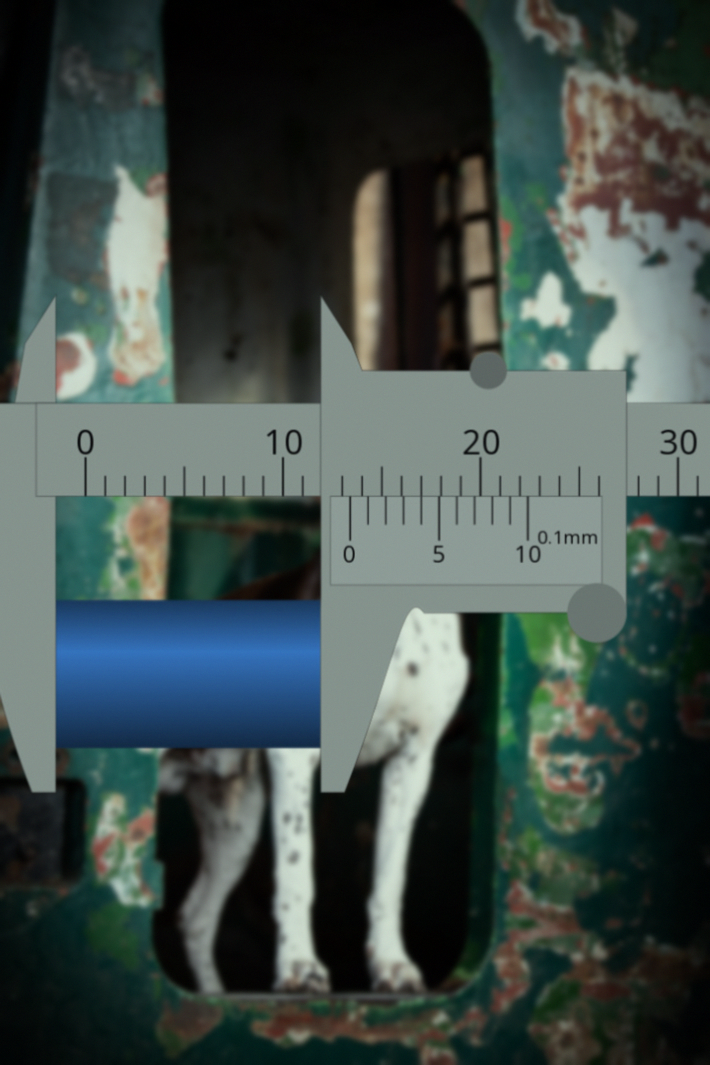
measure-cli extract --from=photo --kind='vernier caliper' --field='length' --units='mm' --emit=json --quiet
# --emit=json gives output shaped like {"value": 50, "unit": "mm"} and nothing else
{"value": 13.4, "unit": "mm"}
